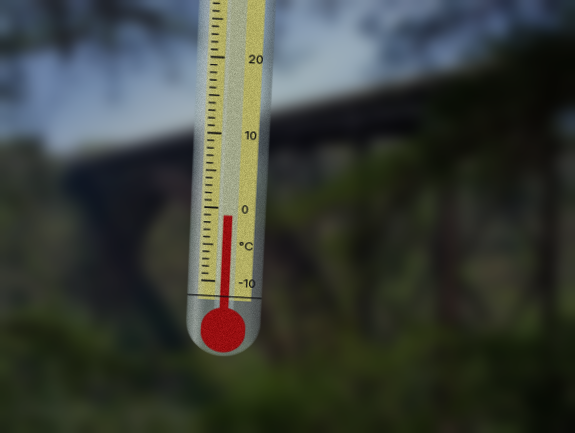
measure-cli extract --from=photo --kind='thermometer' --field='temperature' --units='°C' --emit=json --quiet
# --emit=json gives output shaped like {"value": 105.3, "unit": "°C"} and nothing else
{"value": -1, "unit": "°C"}
